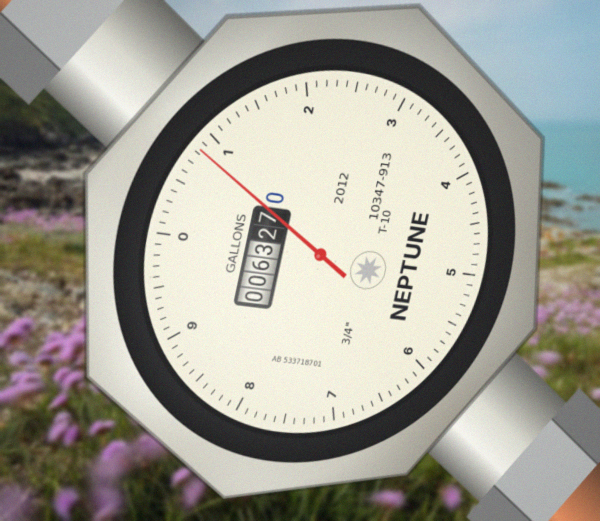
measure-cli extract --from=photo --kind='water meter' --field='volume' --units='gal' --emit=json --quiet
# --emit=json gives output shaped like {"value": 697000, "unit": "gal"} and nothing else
{"value": 63270.8, "unit": "gal"}
